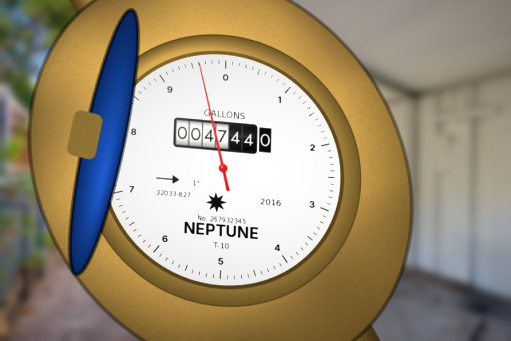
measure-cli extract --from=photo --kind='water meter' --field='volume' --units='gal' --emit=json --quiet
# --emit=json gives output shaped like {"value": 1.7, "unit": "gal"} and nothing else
{"value": 47439.6, "unit": "gal"}
